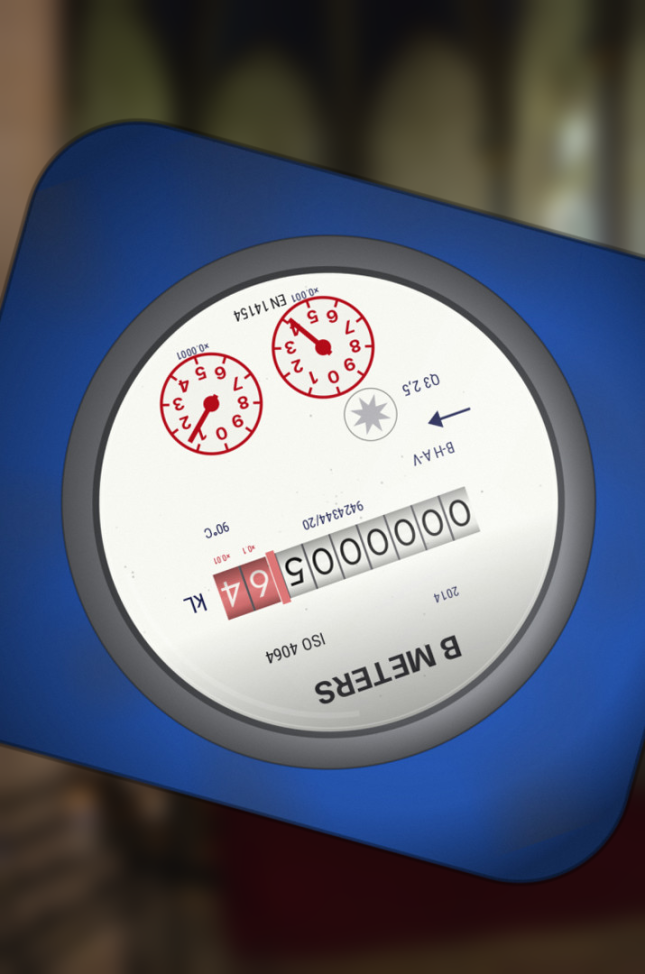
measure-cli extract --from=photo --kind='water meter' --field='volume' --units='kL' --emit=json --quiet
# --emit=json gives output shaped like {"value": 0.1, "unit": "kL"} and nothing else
{"value": 5.6441, "unit": "kL"}
